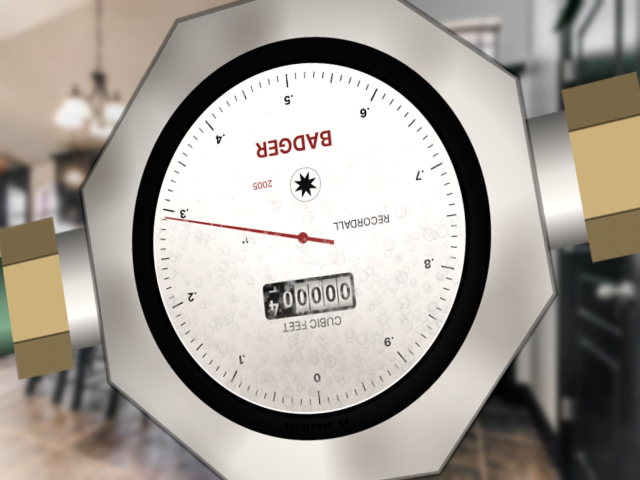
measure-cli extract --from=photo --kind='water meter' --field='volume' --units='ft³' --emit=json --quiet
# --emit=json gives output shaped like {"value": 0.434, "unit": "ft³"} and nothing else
{"value": 4.29, "unit": "ft³"}
